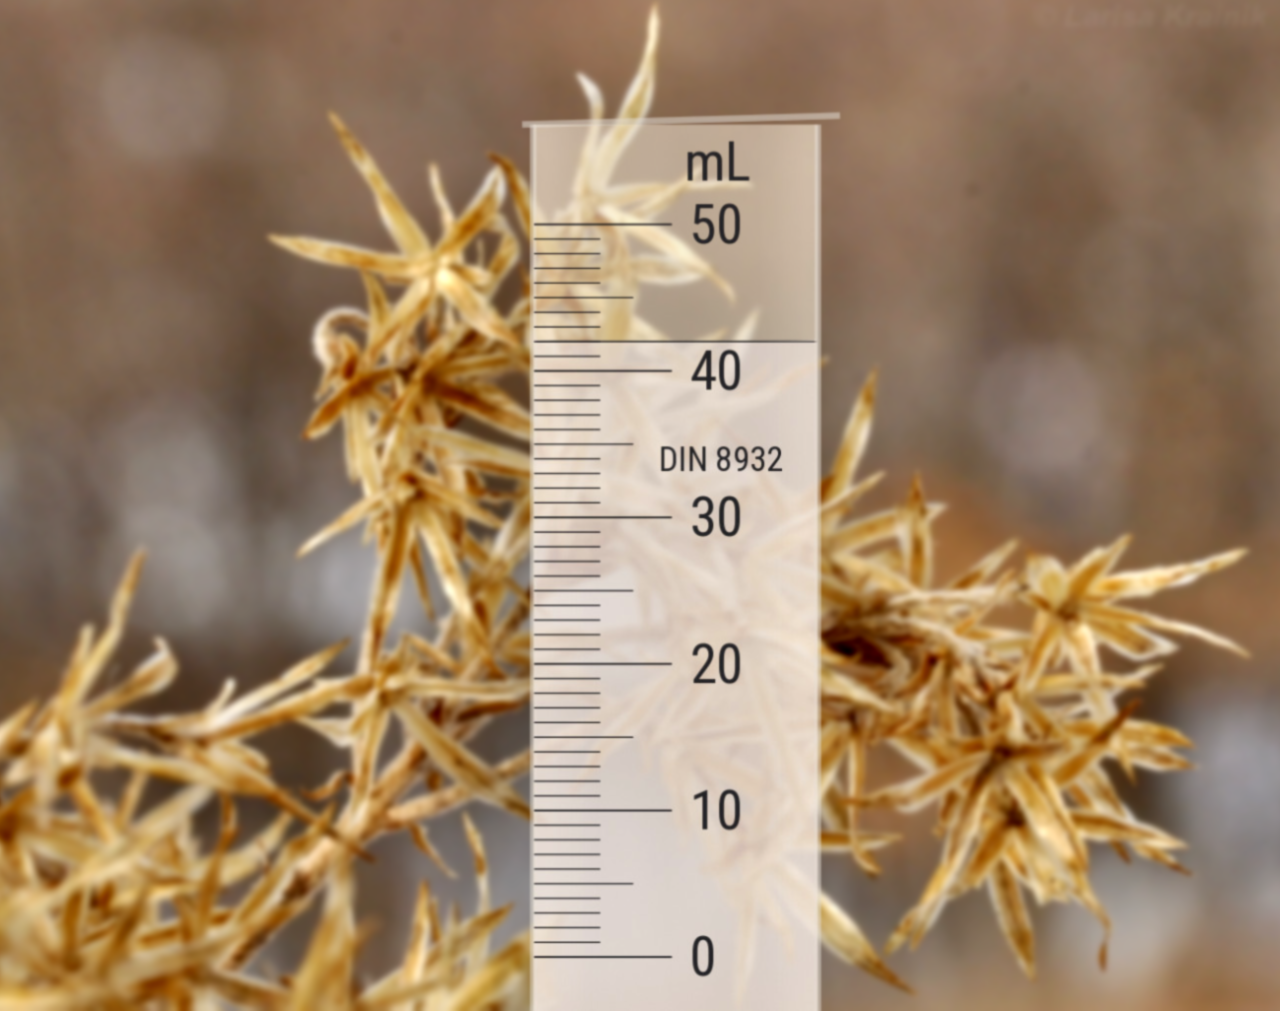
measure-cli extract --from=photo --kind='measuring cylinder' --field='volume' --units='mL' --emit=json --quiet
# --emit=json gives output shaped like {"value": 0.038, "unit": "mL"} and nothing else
{"value": 42, "unit": "mL"}
